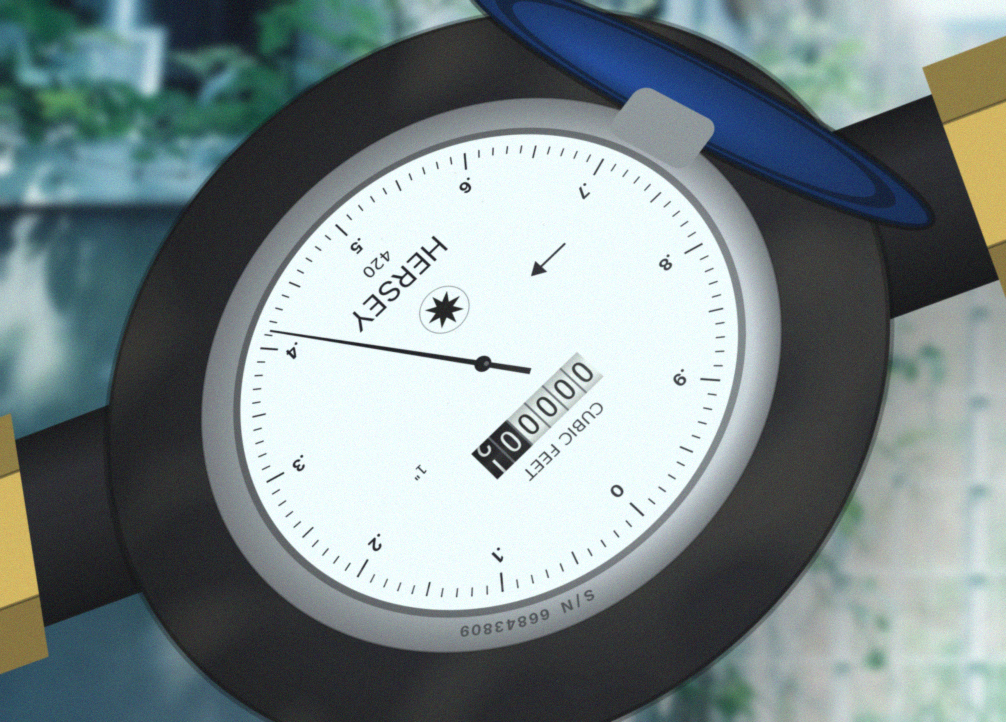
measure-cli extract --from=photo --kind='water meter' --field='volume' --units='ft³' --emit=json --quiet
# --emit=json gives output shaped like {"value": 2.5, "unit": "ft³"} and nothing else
{"value": 1.41, "unit": "ft³"}
